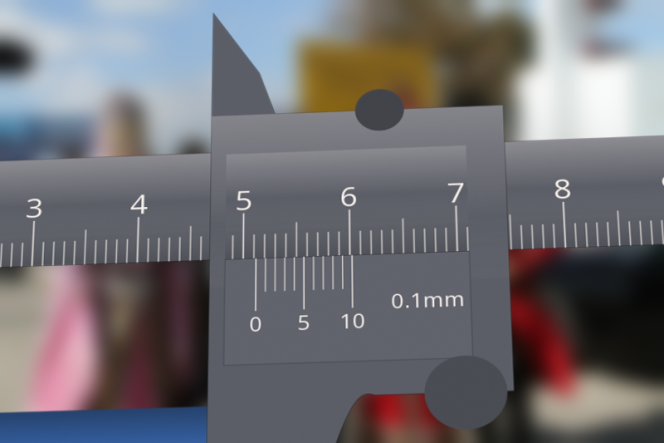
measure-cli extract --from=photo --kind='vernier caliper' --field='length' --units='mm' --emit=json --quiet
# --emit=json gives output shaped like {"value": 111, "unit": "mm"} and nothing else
{"value": 51.2, "unit": "mm"}
